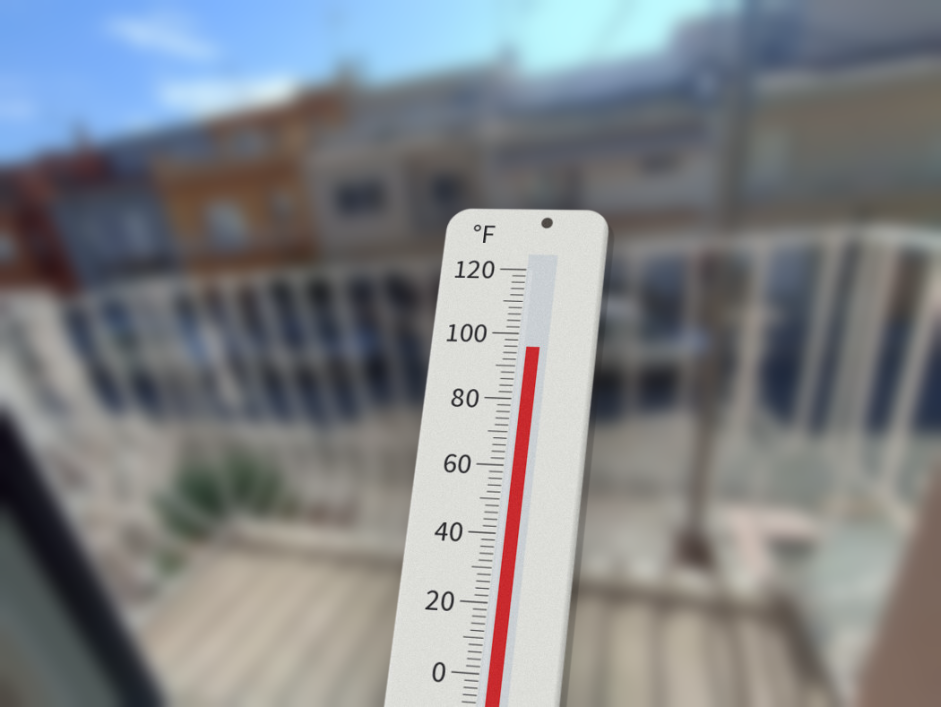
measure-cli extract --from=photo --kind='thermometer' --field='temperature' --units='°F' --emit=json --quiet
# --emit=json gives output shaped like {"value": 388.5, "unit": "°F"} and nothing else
{"value": 96, "unit": "°F"}
